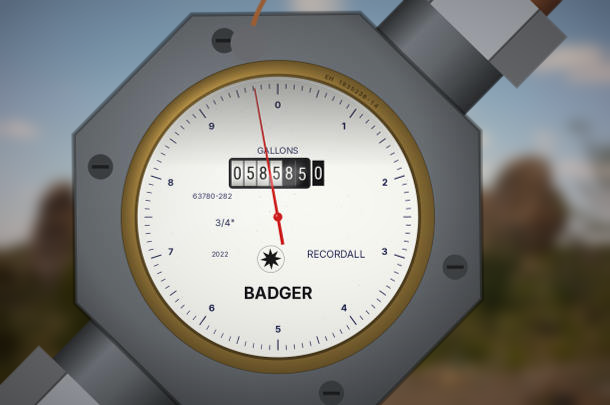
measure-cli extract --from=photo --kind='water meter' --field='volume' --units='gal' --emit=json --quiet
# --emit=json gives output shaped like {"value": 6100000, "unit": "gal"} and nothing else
{"value": 585849.7, "unit": "gal"}
